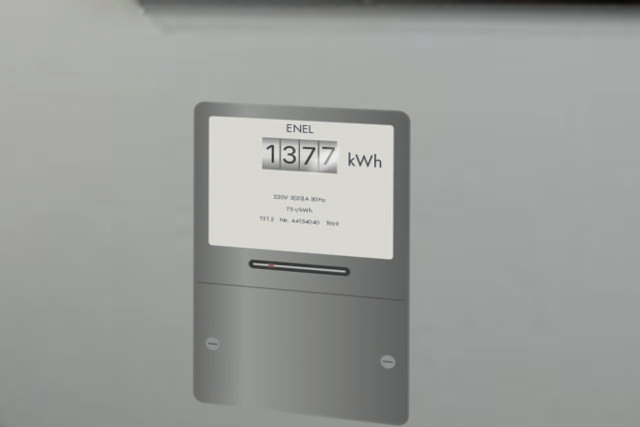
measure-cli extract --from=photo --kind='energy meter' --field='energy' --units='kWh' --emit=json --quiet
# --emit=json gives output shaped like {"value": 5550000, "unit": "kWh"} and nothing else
{"value": 1377, "unit": "kWh"}
